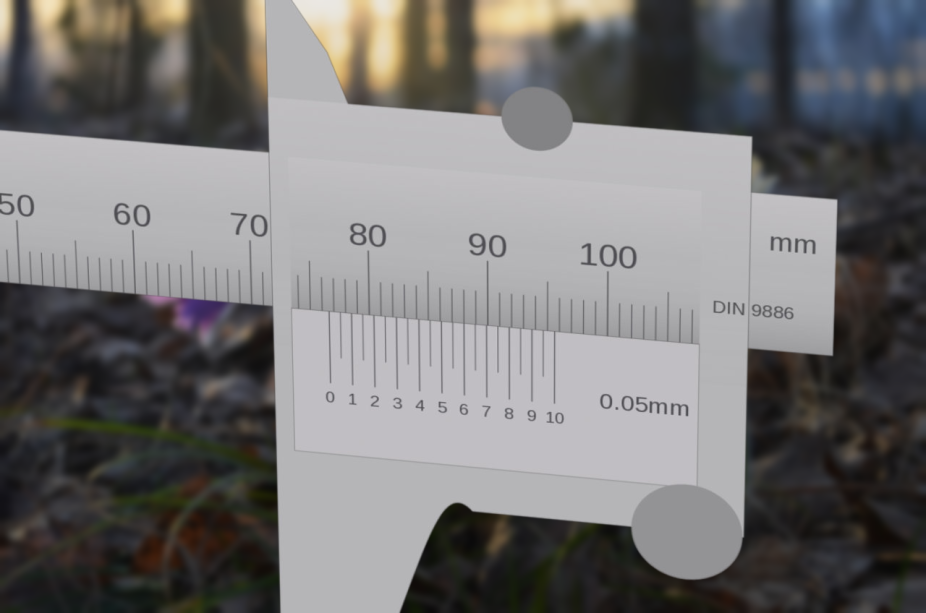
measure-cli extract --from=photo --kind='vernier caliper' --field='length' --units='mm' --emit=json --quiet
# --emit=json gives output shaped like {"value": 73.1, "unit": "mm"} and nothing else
{"value": 76.6, "unit": "mm"}
